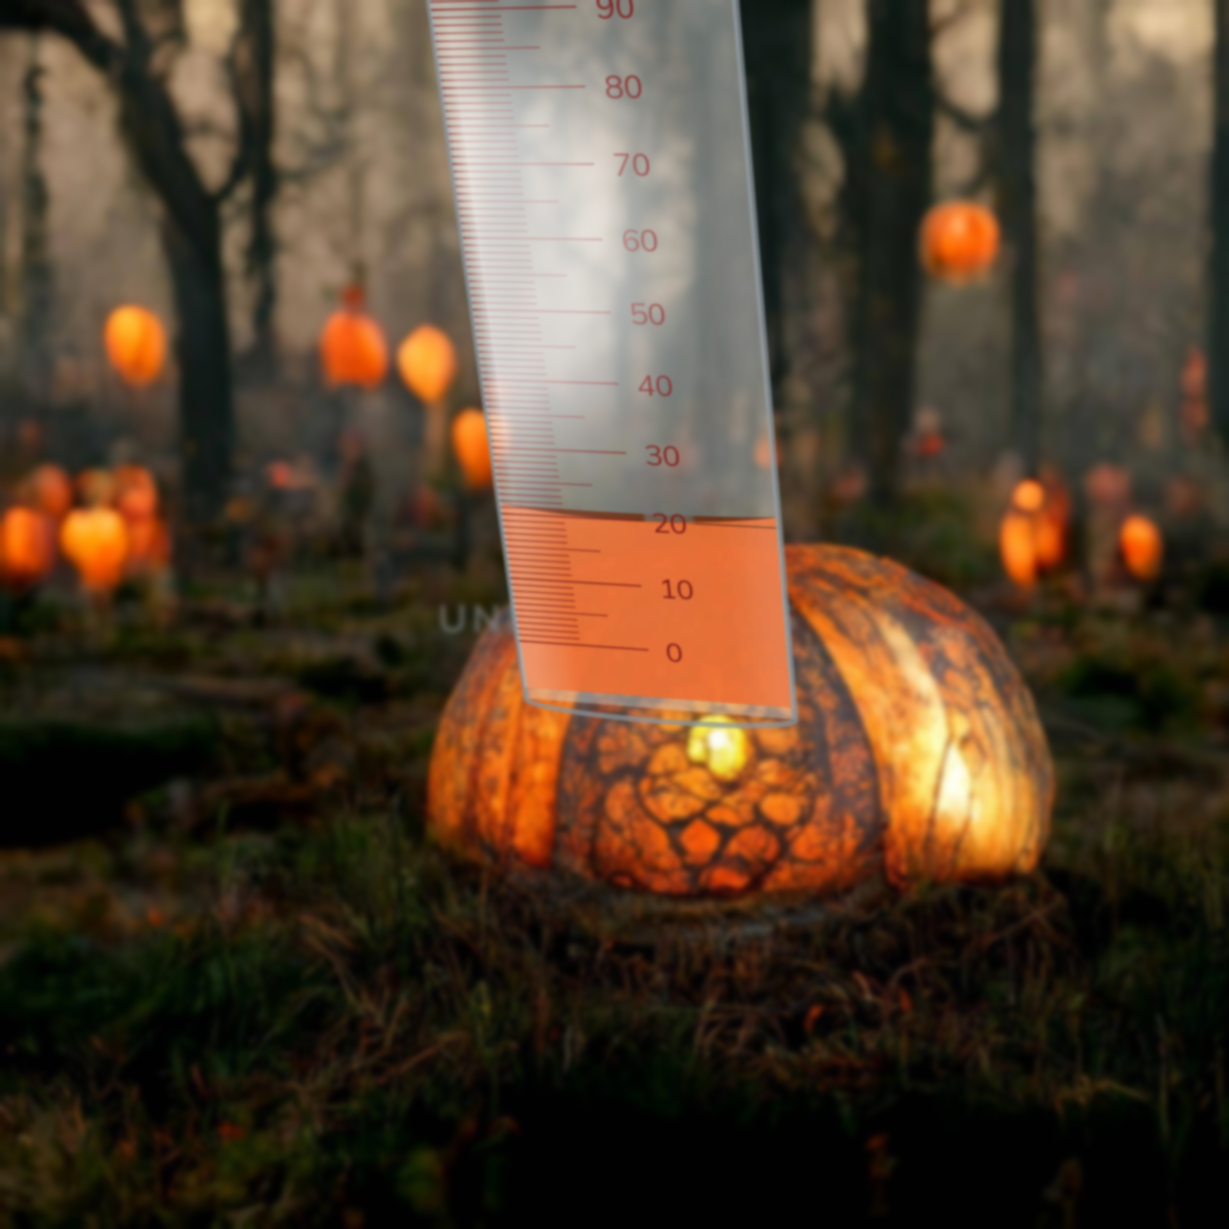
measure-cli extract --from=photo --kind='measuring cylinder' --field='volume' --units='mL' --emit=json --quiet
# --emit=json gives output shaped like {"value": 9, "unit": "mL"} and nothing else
{"value": 20, "unit": "mL"}
